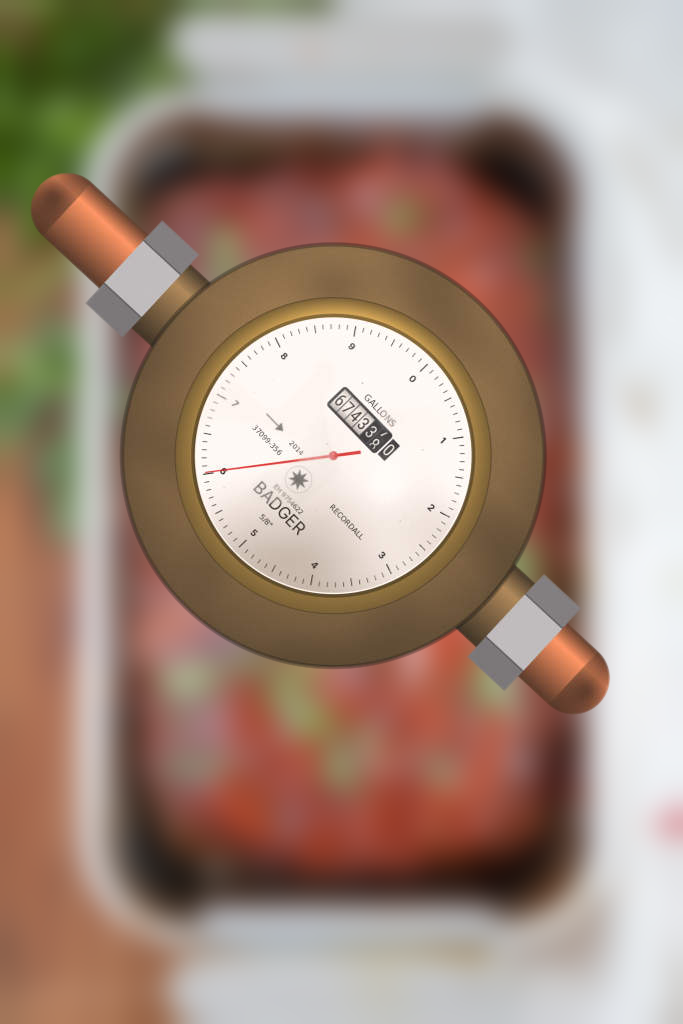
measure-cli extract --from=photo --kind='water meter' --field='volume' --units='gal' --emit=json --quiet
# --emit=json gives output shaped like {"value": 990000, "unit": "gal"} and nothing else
{"value": 6743376.0, "unit": "gal"}
